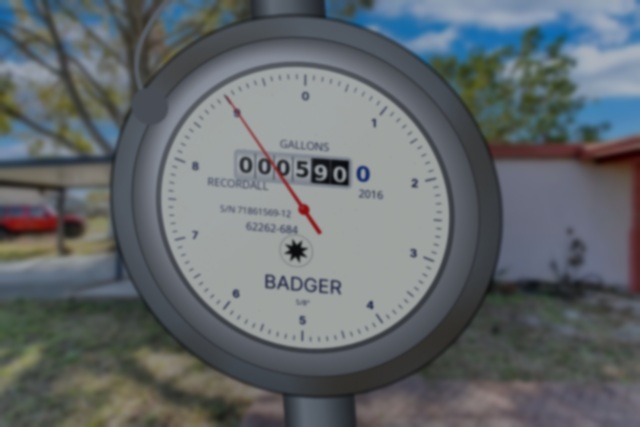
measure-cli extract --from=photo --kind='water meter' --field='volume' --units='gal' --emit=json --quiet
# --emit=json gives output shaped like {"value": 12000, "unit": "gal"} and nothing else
{"value": 5899.0, "unit": "gal"}
